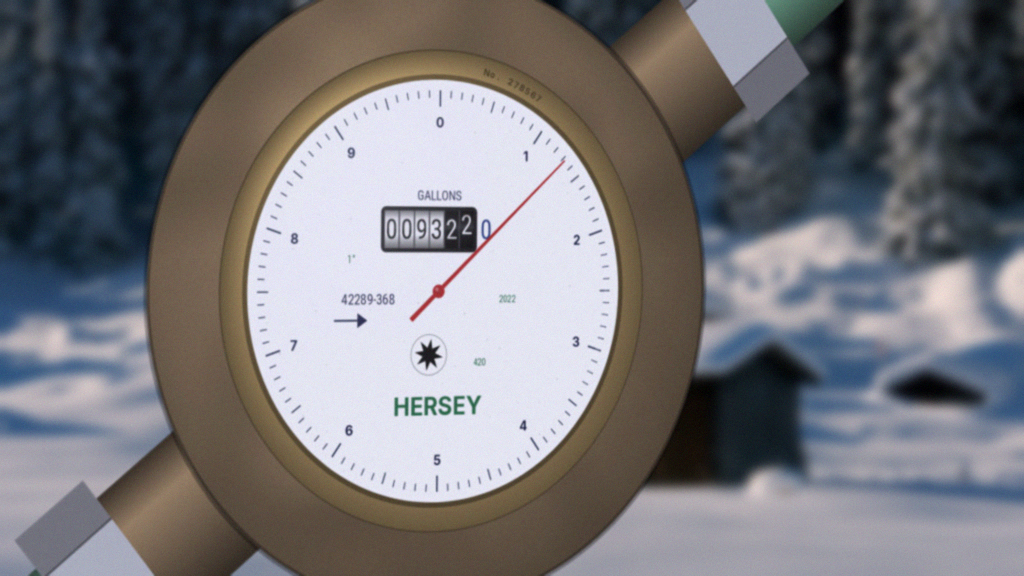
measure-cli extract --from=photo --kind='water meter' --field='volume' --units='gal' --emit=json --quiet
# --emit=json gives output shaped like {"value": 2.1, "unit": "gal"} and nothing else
{"value": 93221.3, "unit": "gal"}
